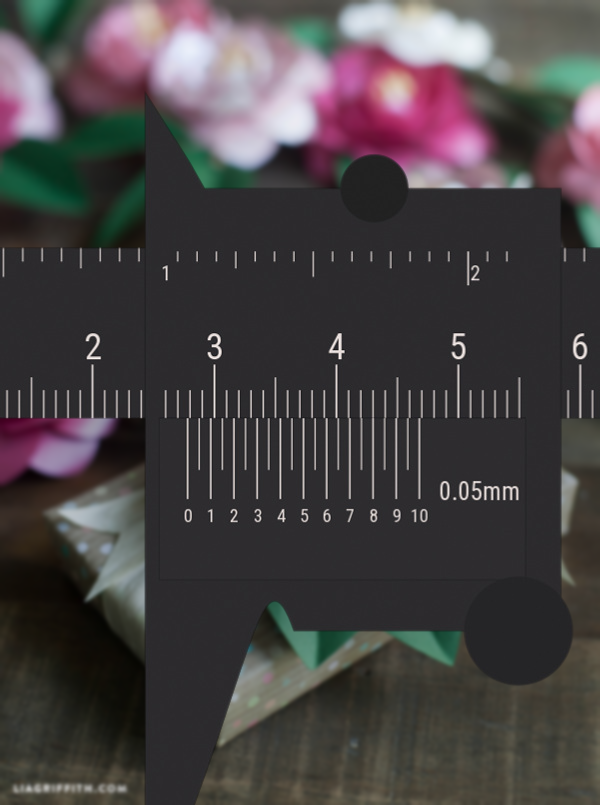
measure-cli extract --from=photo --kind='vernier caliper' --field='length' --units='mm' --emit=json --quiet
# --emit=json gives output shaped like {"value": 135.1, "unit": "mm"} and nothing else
{"value": 27.8, "unit": "mm"}
